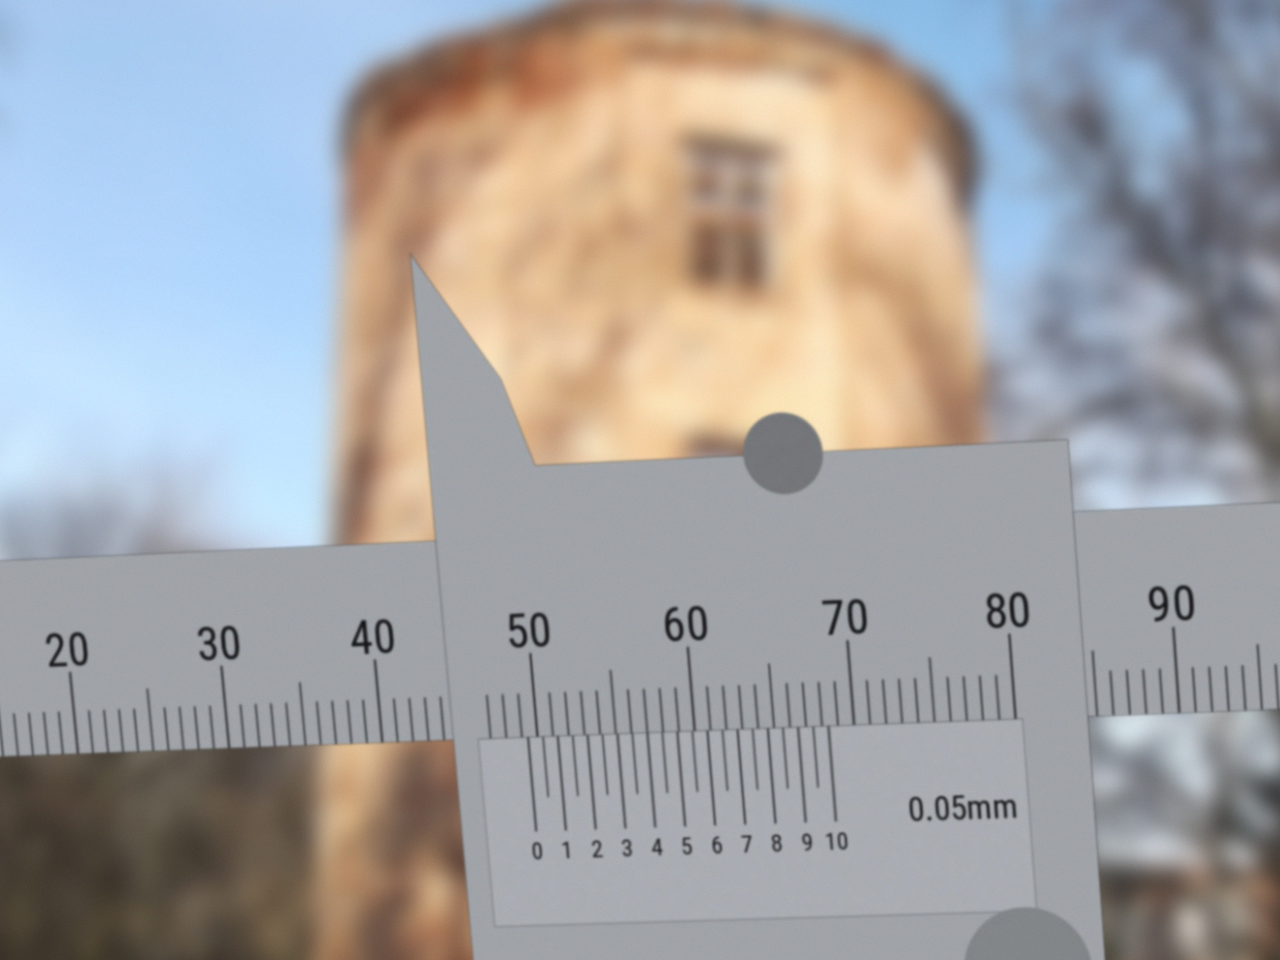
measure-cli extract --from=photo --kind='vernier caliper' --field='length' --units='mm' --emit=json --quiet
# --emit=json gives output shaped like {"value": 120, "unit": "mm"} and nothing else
{"value": 49.4, "unit": "mm"}
